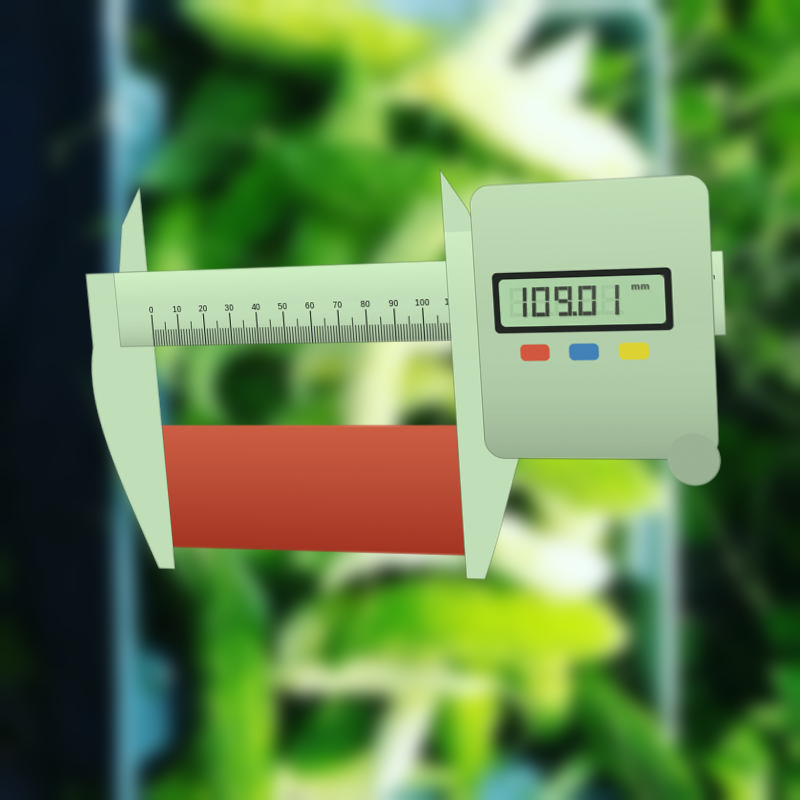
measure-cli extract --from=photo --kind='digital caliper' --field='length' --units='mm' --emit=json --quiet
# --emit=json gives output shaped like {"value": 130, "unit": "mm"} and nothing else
{"value": 109.01, "unit": "mm"}
